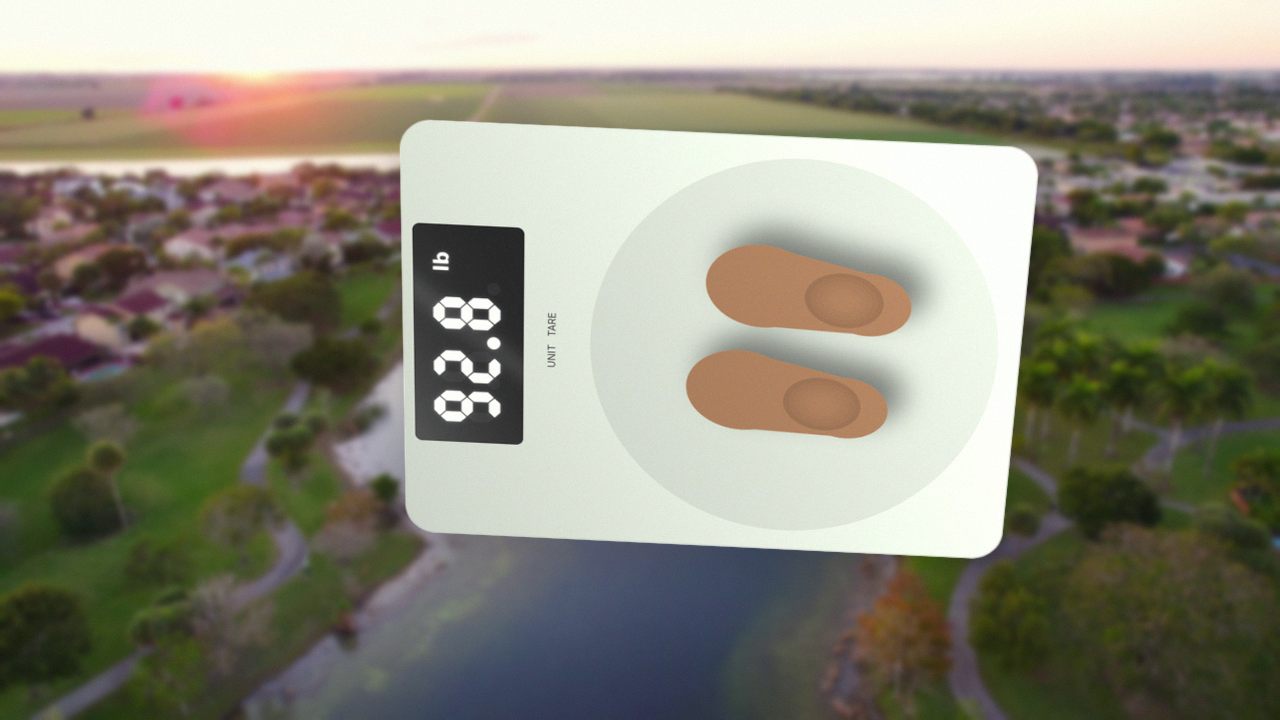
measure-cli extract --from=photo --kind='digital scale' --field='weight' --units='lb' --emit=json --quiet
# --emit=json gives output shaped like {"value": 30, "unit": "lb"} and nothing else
{"value": 92.8, "unit": "lb"}
